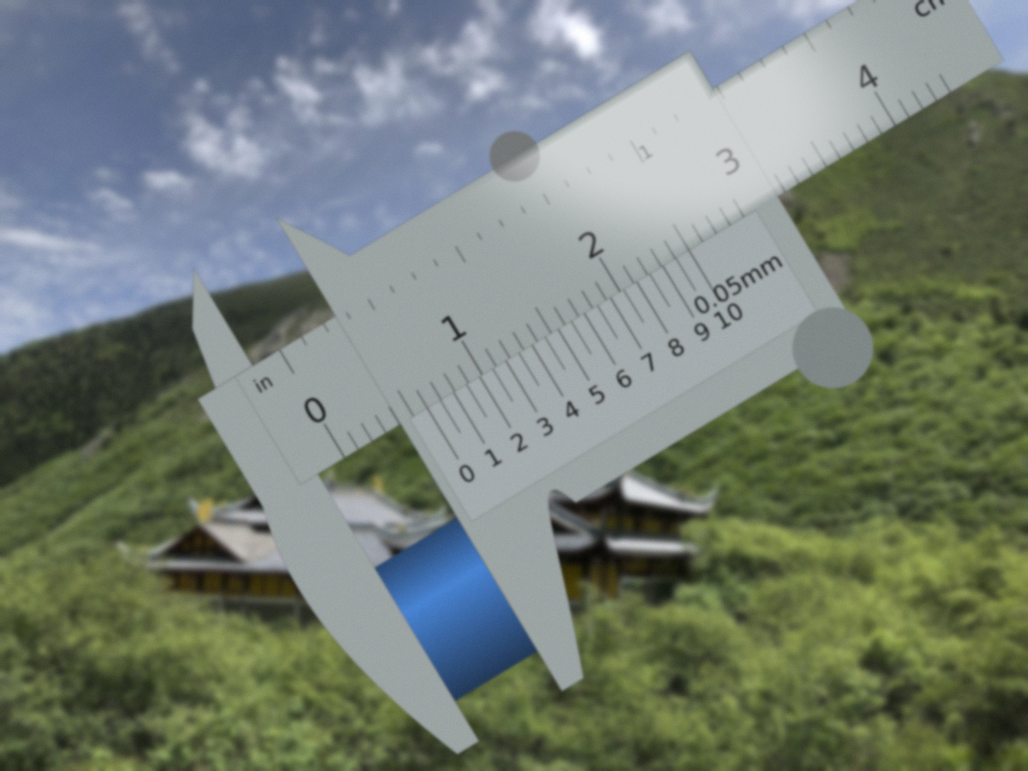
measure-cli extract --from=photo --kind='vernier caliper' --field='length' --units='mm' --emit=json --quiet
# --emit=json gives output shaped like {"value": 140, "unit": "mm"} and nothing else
{"value": 6.0, "unit": "mm"}
